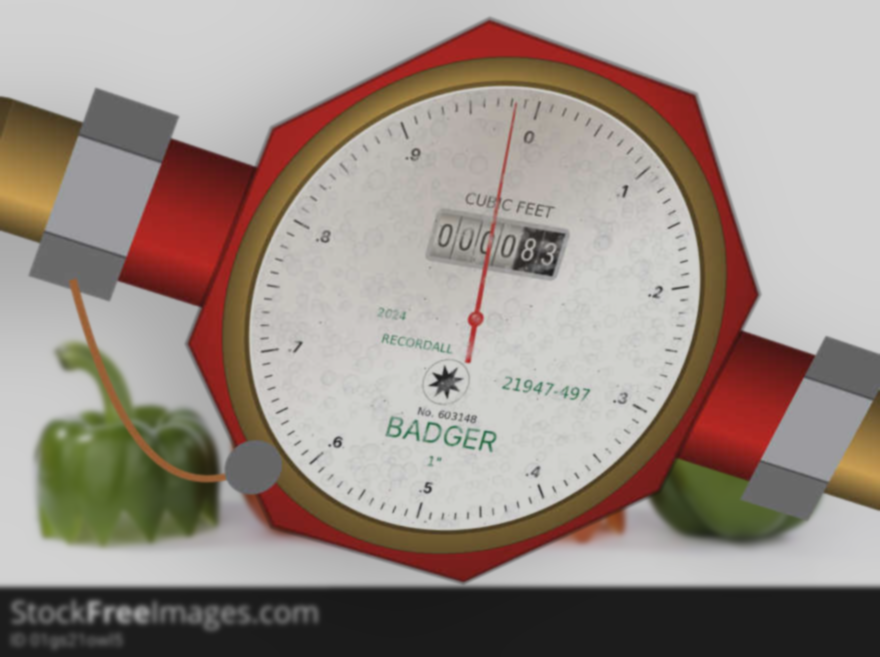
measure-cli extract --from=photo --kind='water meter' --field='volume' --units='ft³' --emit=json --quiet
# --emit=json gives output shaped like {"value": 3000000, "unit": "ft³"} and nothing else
{"value": 82.98, "unit": "ft³"}
